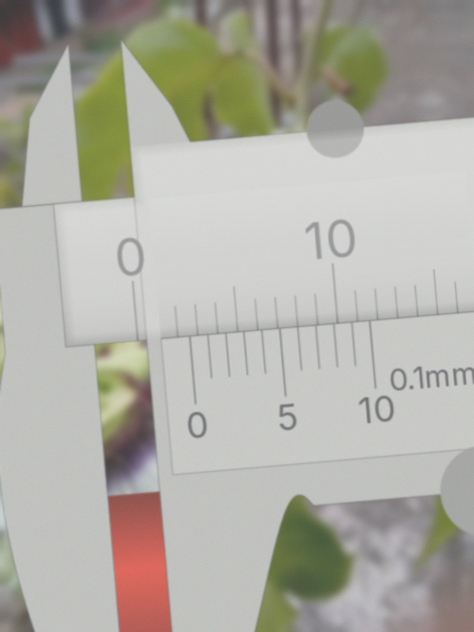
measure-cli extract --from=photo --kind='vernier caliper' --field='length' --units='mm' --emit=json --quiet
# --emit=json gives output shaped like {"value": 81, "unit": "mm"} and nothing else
{"value": 2.6, "unit": "mm"}
